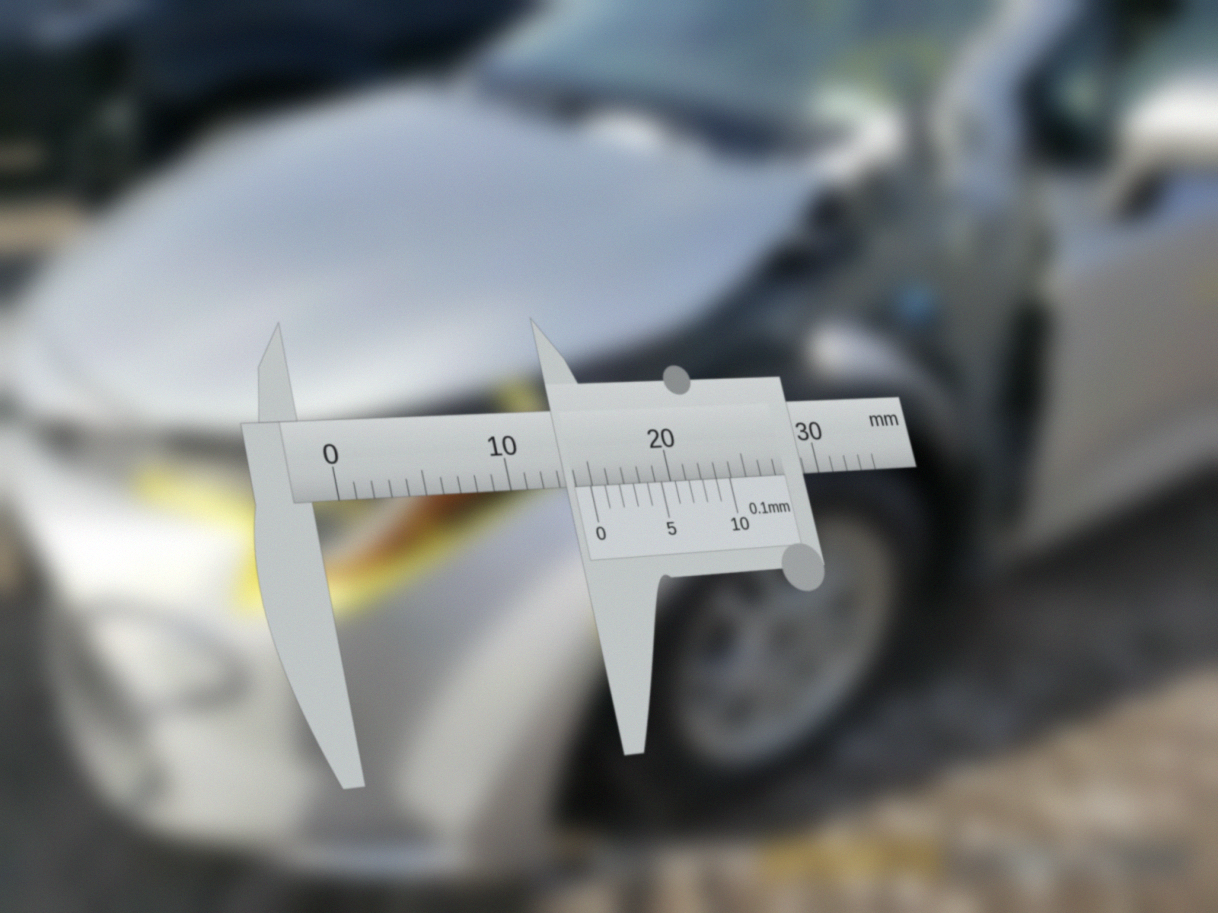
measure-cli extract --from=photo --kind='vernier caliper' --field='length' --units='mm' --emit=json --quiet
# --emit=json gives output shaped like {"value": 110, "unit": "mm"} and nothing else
{"value": 14.9, "unit": "mm"}
